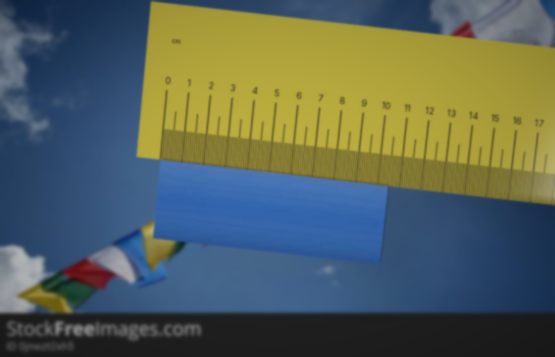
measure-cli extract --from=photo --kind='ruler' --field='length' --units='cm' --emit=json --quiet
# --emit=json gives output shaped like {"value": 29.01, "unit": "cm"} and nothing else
{"value": 10.5, "unit": "cm"}
